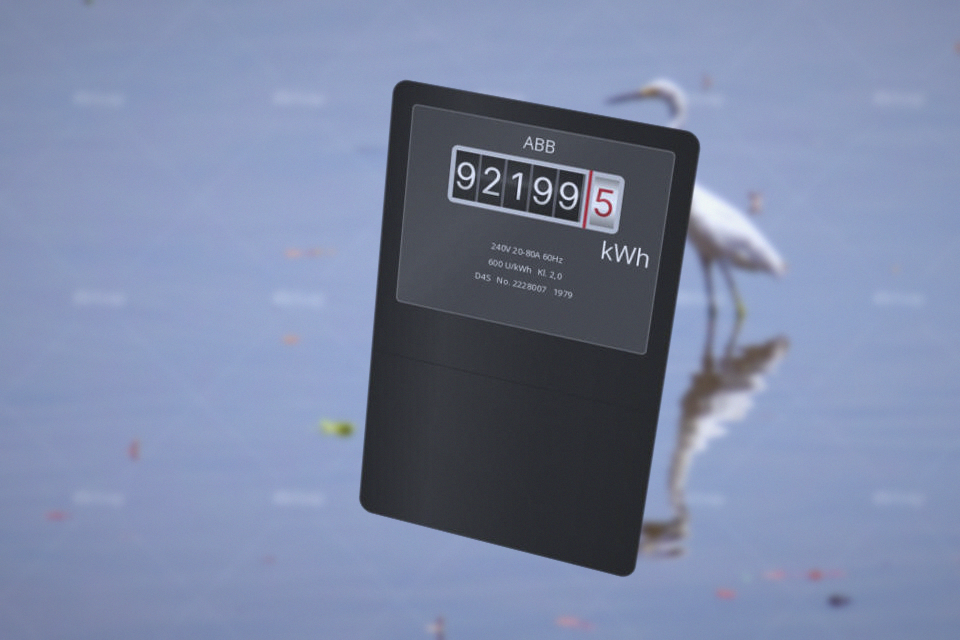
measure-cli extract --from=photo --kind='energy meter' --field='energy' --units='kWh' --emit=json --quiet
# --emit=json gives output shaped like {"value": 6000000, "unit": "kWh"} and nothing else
{"value": 92199.5, "unit": "kWh"}
